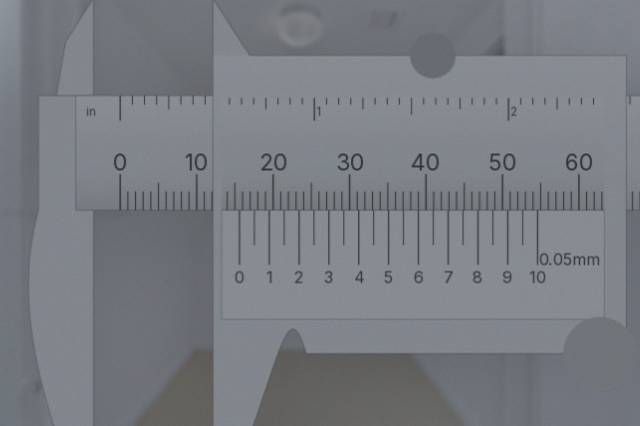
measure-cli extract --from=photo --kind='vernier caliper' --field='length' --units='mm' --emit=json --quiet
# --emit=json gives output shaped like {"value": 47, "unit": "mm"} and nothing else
{"value": 15.6, "unit": "mm"}
